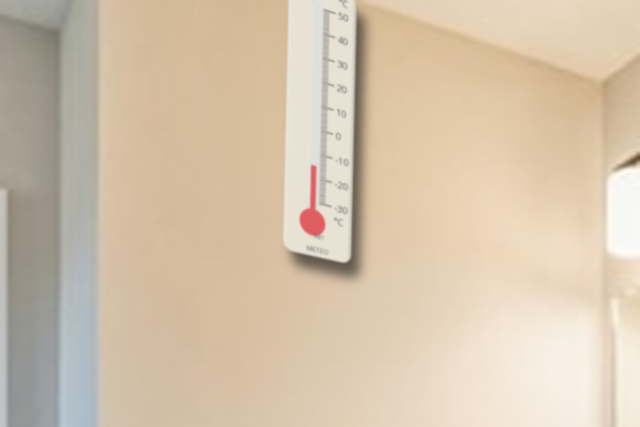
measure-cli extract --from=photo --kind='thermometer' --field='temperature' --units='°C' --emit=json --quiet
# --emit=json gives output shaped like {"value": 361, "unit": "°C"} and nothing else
{"value": -15, "unit": "°C"}
